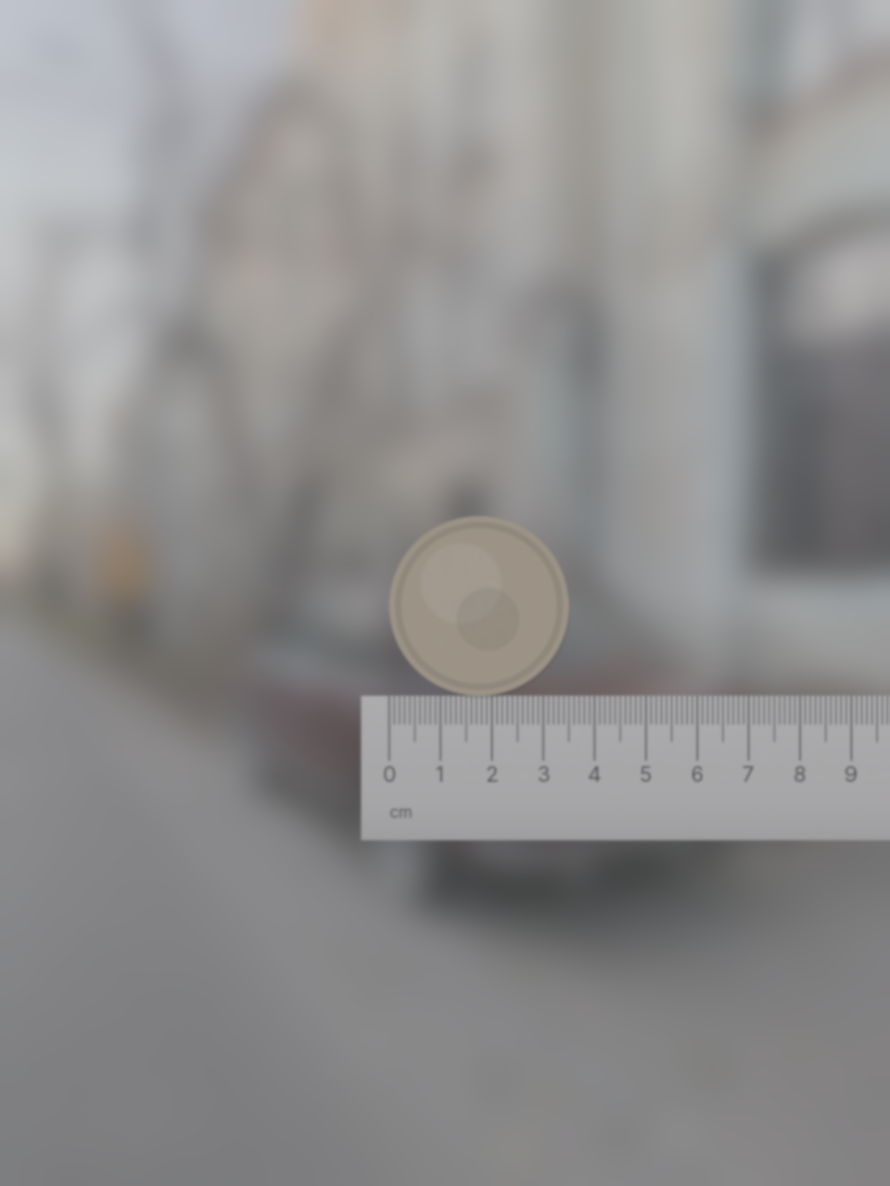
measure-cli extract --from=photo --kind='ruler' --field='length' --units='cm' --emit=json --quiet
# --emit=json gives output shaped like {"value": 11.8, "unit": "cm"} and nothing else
{"value": 3.5, "unit": "cm"}
